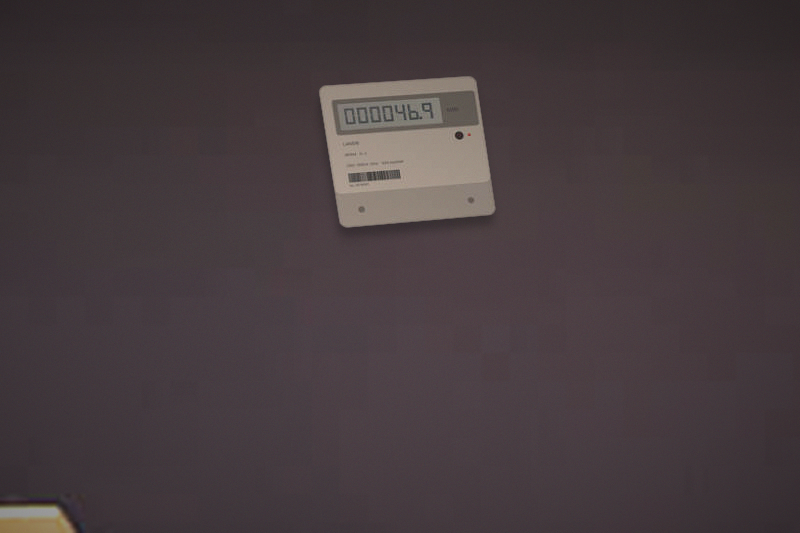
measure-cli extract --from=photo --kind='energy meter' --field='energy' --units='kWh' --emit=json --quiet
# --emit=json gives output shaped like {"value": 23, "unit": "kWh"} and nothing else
{"value": 46.9, "unit": "kWh"}
